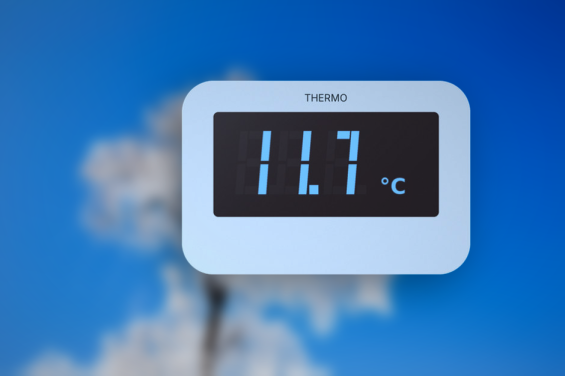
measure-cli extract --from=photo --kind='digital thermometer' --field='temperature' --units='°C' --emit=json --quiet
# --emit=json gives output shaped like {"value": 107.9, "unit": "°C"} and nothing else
{"value": 11.7, "unit": "°C"}
